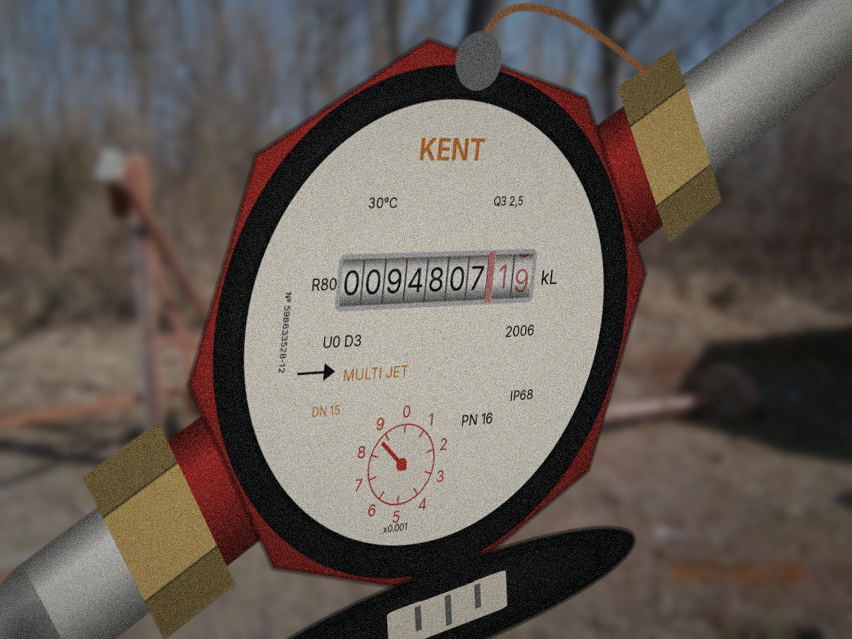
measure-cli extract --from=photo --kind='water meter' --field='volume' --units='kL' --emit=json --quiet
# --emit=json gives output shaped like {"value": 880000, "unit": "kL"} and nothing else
{"value": 94807.188, "unit": "kL"}
